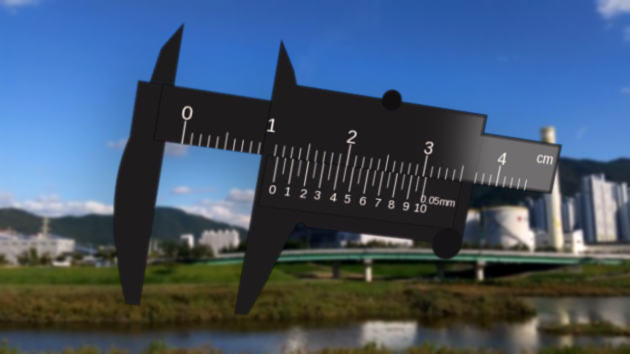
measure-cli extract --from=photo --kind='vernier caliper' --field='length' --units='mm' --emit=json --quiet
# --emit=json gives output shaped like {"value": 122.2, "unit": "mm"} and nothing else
{"value": 11.4, "unit": "mm"}
